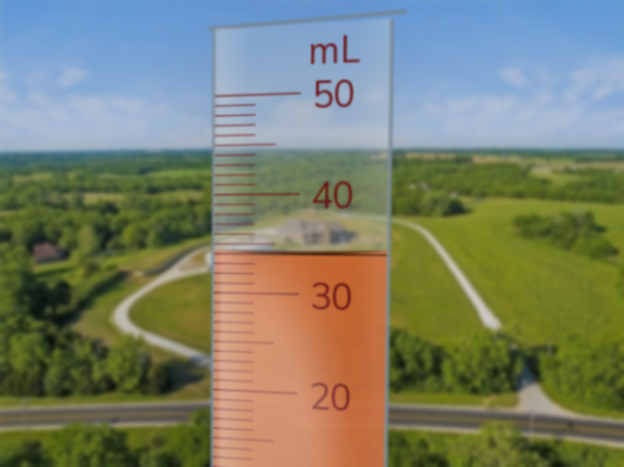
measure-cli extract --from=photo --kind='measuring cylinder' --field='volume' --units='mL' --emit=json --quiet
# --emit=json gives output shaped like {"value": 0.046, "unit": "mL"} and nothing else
{"value": 34, "unit": "mL"}
